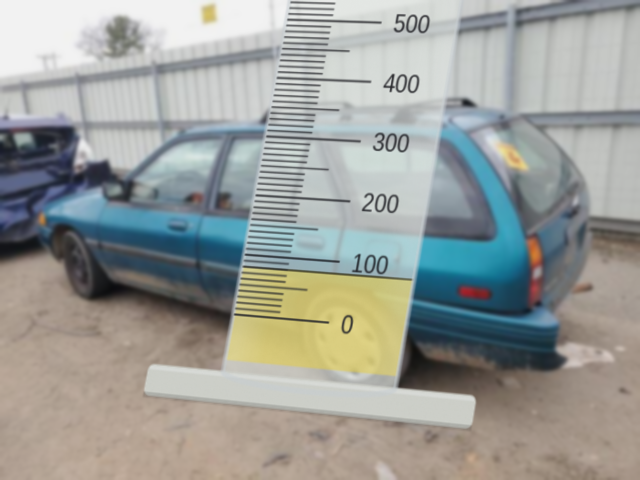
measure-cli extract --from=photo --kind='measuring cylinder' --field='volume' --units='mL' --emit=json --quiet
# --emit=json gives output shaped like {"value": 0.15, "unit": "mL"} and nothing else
{"value": 80, "unit": "mL"}
